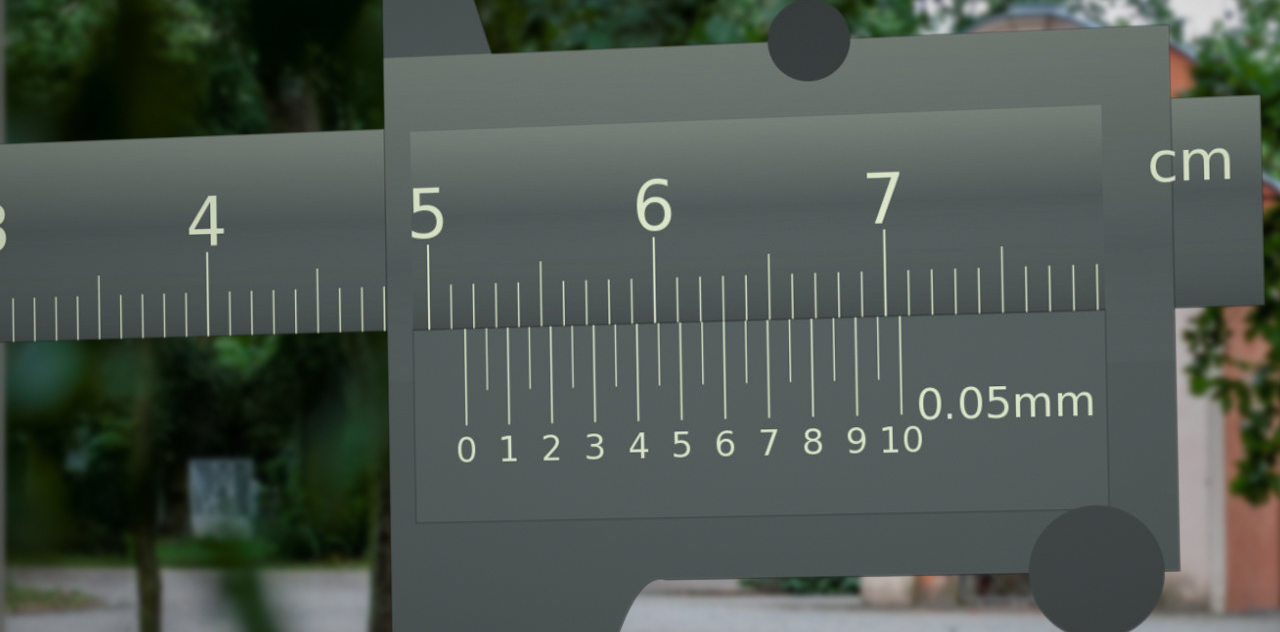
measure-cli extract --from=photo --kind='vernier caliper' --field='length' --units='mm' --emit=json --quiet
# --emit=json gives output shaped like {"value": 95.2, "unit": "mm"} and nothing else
{"value": 51.6, "unit": "mm"}
